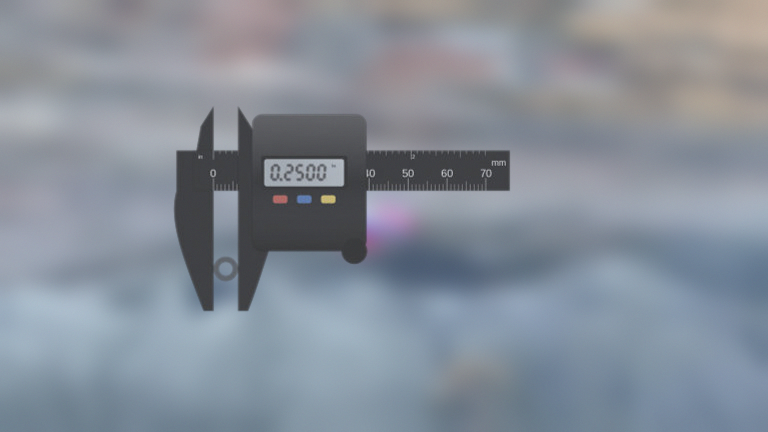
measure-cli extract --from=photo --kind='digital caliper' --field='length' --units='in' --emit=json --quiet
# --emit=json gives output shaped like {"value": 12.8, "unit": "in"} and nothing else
{"value": 0.2500, "unit": "in"}
